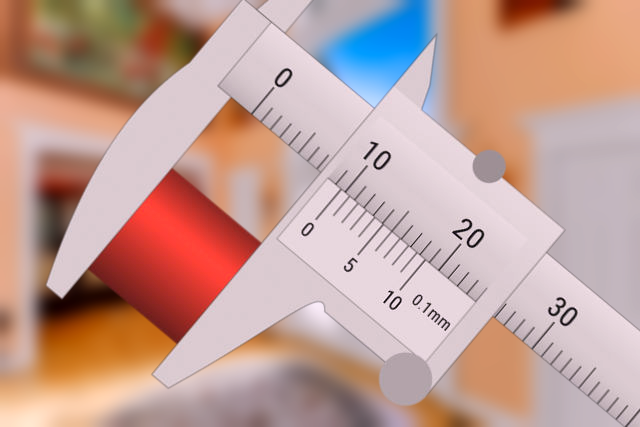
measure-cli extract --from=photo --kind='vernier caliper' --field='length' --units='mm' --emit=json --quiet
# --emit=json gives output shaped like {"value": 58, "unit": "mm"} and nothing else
{"value": 9.6, "unit": "mm"}
